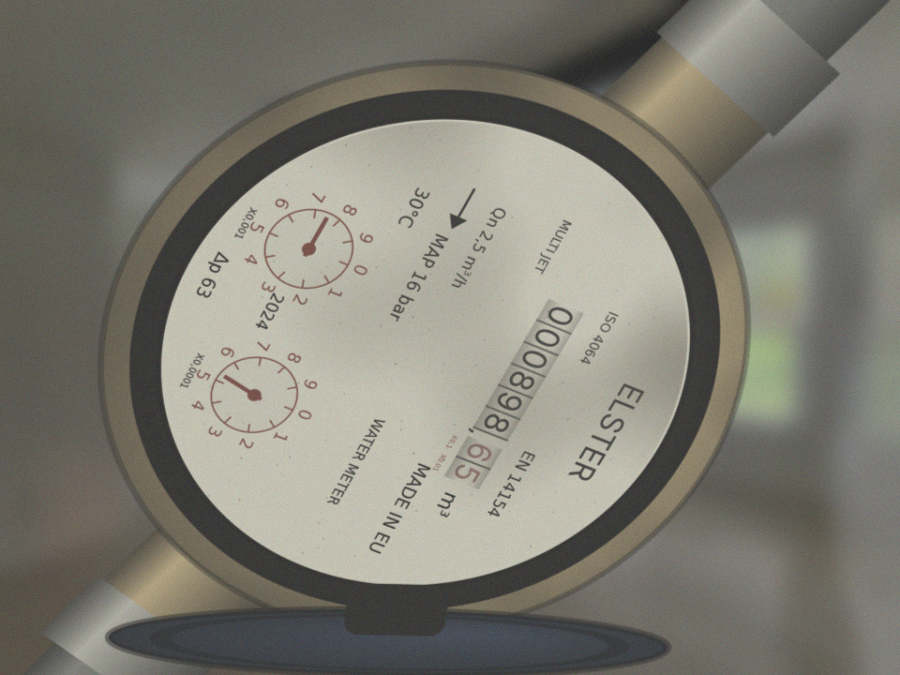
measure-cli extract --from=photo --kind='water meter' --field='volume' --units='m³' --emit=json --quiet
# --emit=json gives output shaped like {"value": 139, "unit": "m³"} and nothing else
{"value": 898.6575, "unit": "m³"}
